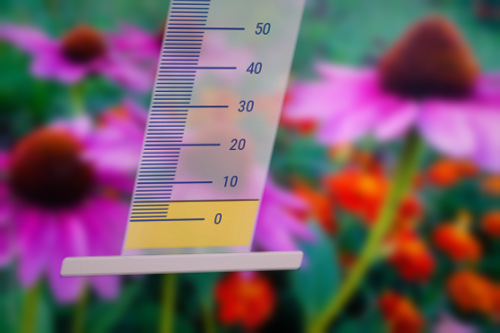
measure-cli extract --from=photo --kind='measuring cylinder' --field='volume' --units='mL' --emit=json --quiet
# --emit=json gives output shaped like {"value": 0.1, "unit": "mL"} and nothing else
{"value": 5, "unit": "mL"}
